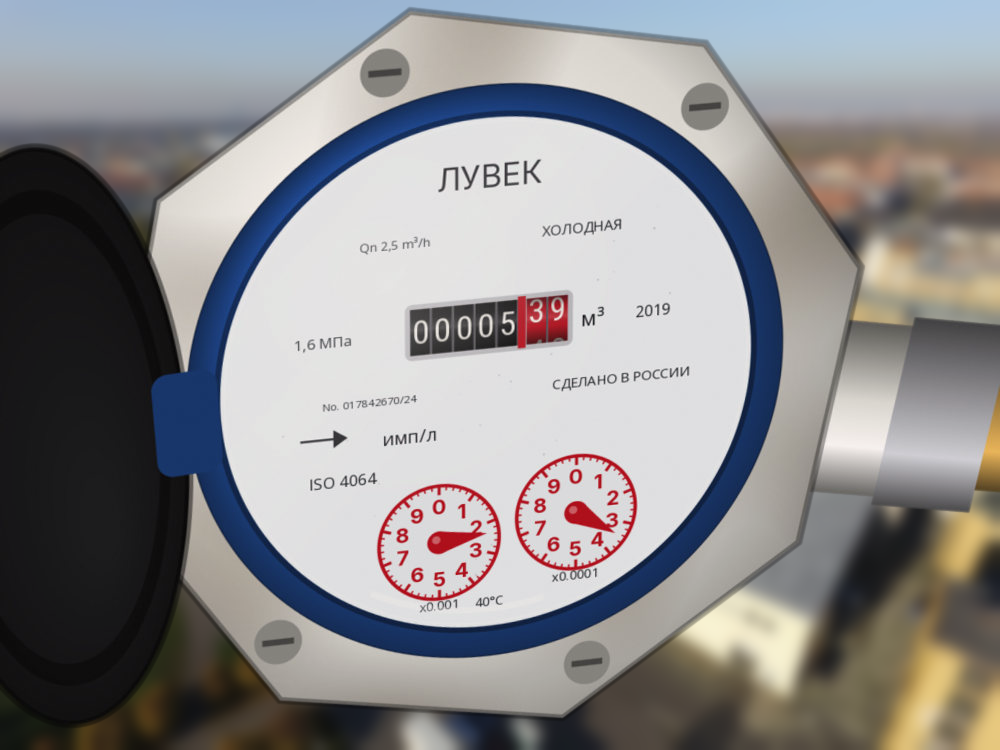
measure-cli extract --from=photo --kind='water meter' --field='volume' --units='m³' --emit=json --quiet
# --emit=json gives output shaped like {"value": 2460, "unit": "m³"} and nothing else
{"value": 5.3923, "unit": "m³"}
